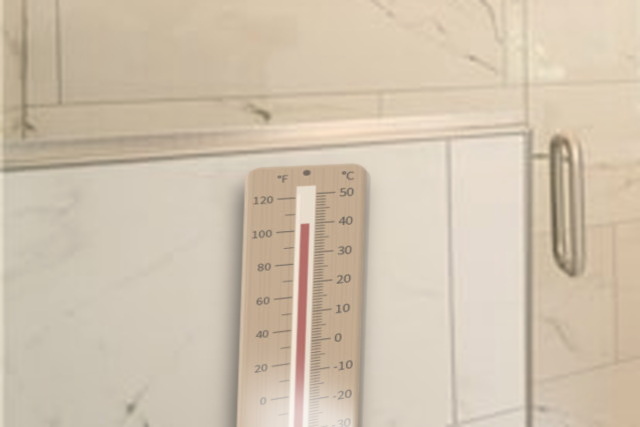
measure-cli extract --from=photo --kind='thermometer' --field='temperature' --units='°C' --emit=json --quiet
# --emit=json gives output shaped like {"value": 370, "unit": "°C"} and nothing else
{"value": 40, "unit": "°C"}
